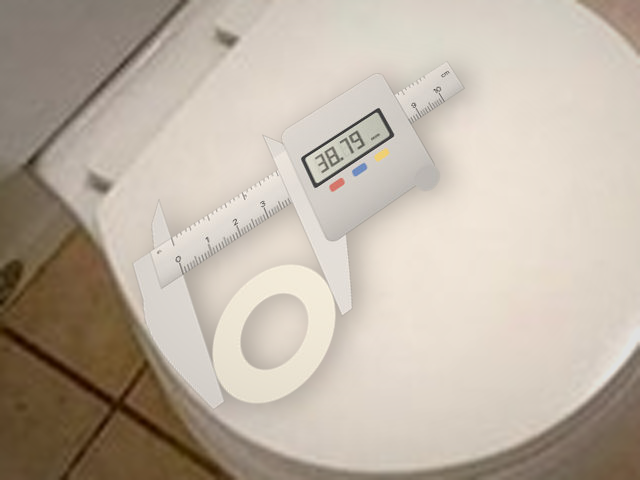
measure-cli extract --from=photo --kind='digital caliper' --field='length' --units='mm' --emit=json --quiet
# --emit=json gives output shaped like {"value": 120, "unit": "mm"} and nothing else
{"value": 38.79, "unit": "mm"}
